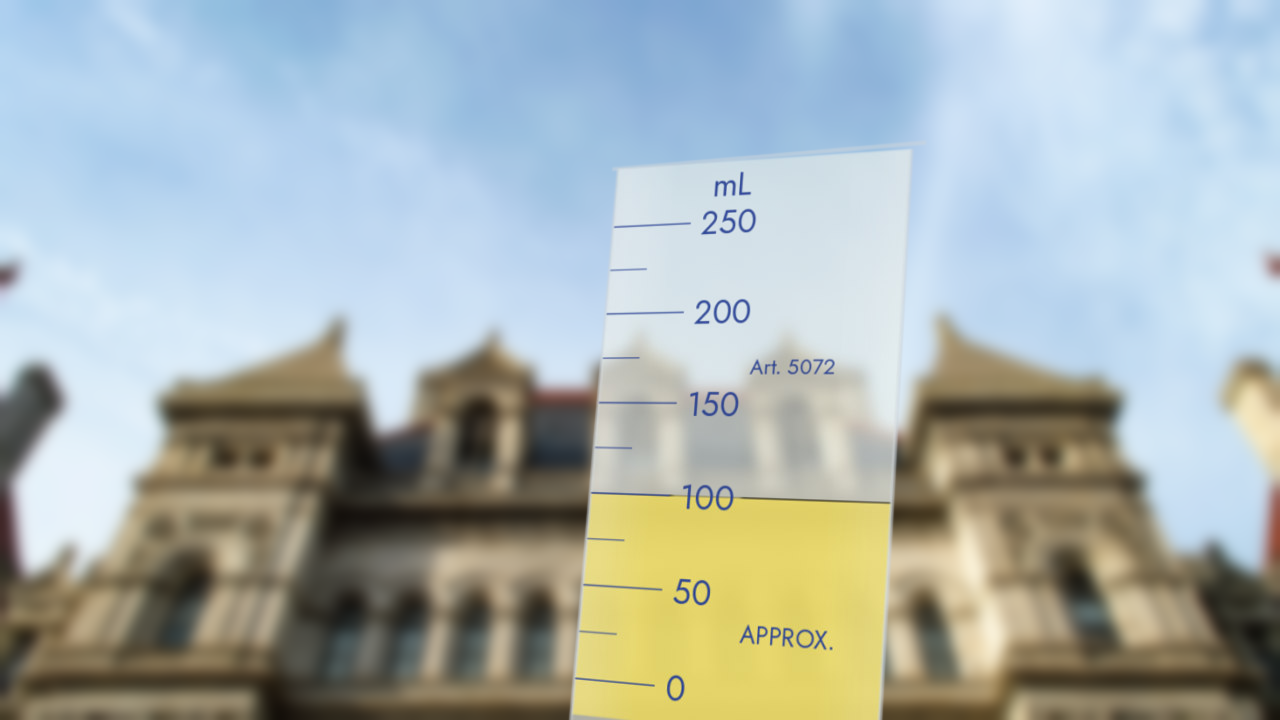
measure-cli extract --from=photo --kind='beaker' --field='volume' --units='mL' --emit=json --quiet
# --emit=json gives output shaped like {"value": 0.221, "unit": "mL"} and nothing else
{"value": 100, "unit": "mL"}
